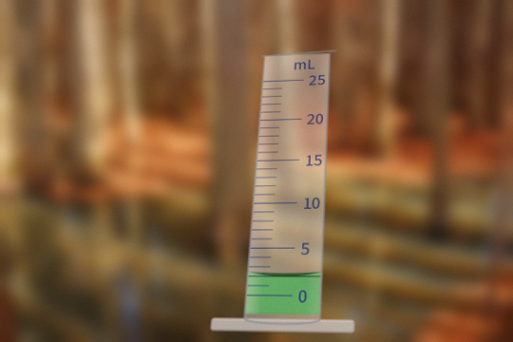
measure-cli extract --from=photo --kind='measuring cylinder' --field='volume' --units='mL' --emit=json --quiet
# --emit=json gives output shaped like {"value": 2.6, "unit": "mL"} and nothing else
{"value": 2, "unit": "mL"}
